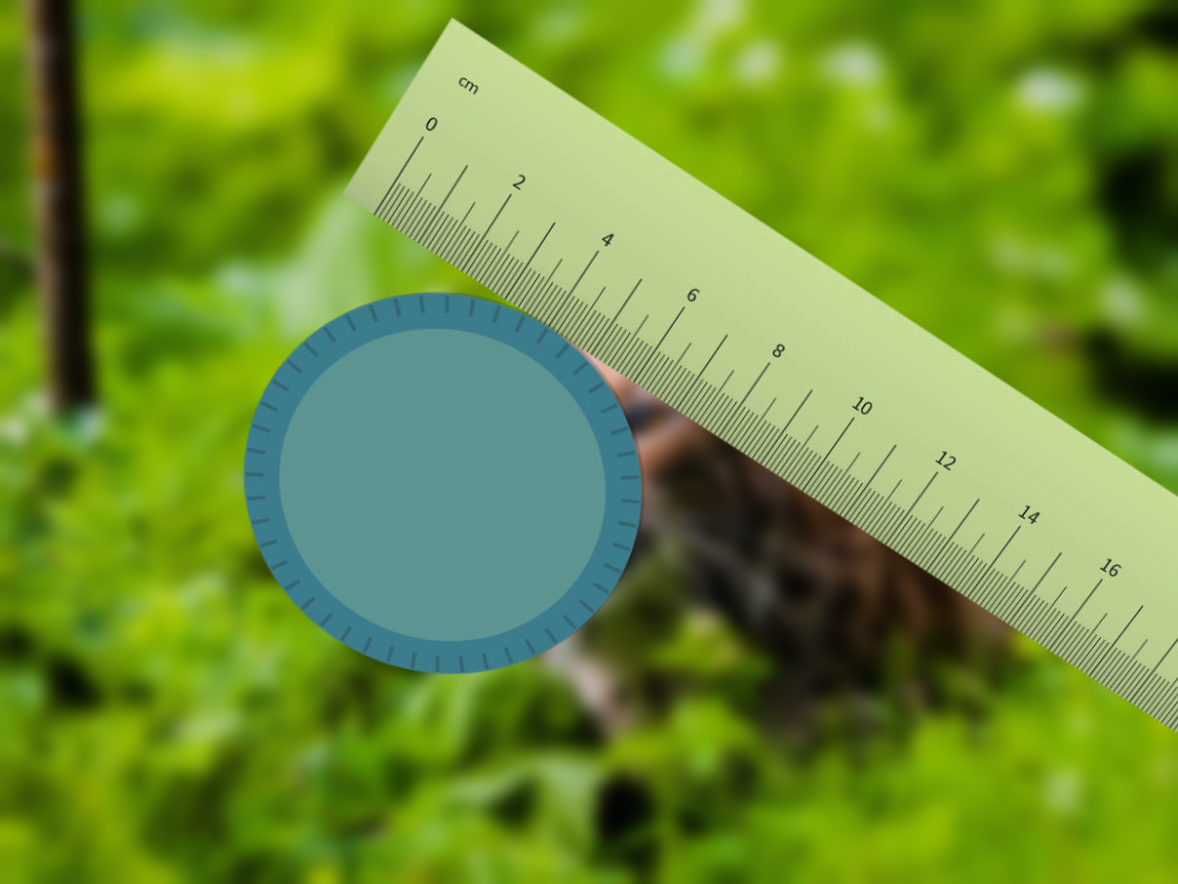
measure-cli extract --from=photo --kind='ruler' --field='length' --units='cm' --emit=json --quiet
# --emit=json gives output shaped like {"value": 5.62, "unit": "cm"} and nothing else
{"value": 8, "unit": "cm"}
